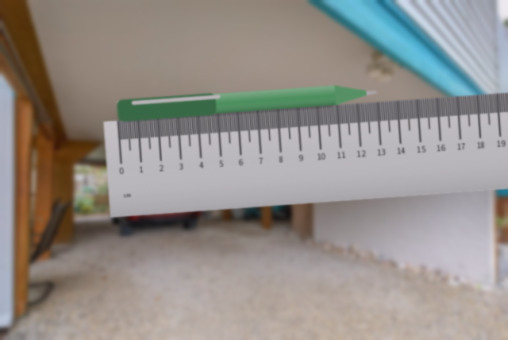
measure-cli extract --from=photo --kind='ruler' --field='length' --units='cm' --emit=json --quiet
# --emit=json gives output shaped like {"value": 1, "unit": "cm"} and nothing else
{"value": 13, "unit": "cm"}
